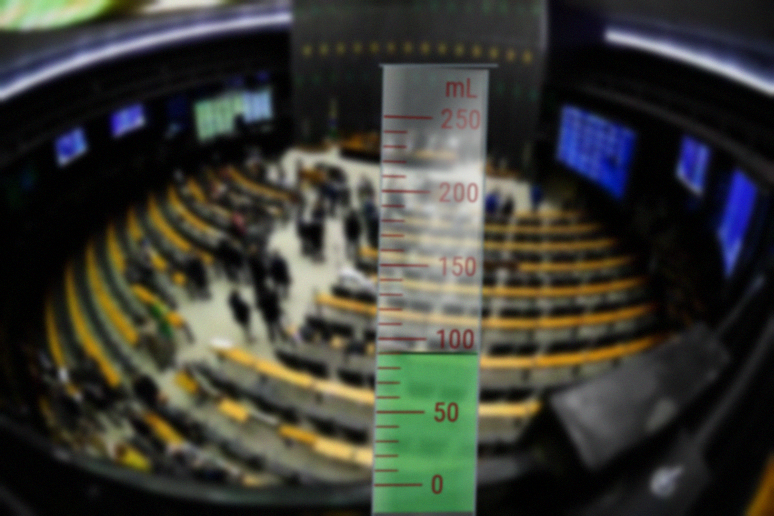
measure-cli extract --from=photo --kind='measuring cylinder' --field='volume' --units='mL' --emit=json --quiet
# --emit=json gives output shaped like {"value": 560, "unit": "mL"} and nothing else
{"value": 90, "unit": "mL"}
